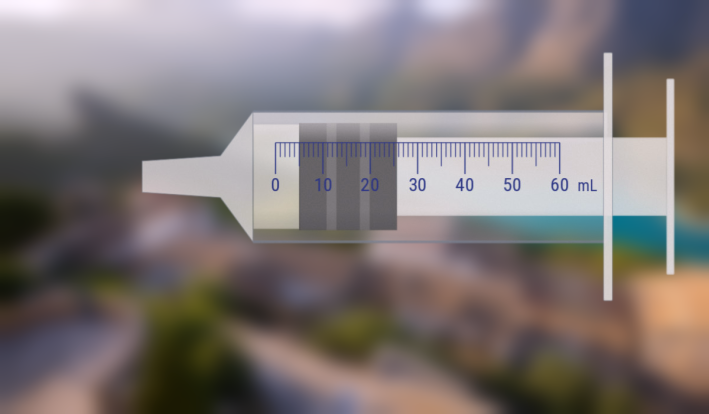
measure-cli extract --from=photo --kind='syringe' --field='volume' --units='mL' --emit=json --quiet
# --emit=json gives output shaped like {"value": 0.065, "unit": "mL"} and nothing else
{"value": 5, "unit": "mL"}
